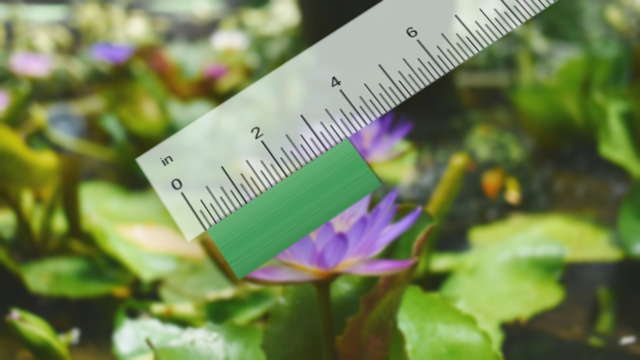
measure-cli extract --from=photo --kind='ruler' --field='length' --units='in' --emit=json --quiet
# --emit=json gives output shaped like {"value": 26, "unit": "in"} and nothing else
{"value": 3.5, "unit": "in"}
